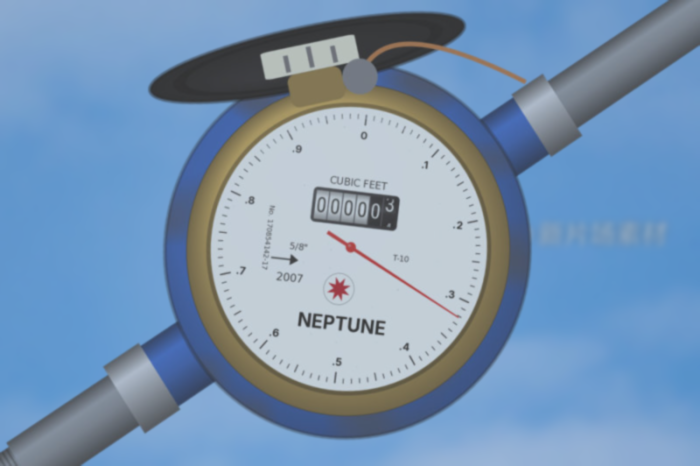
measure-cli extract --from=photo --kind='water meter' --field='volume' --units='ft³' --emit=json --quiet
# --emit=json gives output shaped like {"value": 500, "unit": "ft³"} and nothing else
{"value": 3.32, "unit": "ft³"}
